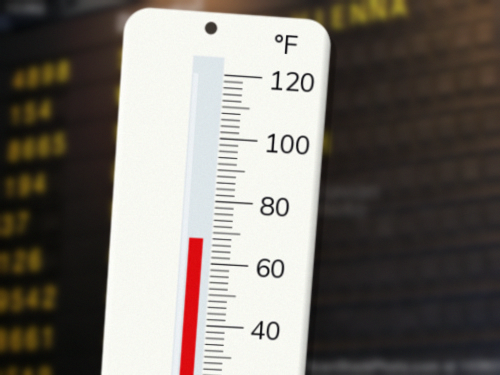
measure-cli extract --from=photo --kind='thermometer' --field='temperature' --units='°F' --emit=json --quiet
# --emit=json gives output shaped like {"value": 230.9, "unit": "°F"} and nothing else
{"value": 68, "unit": "°F"}
